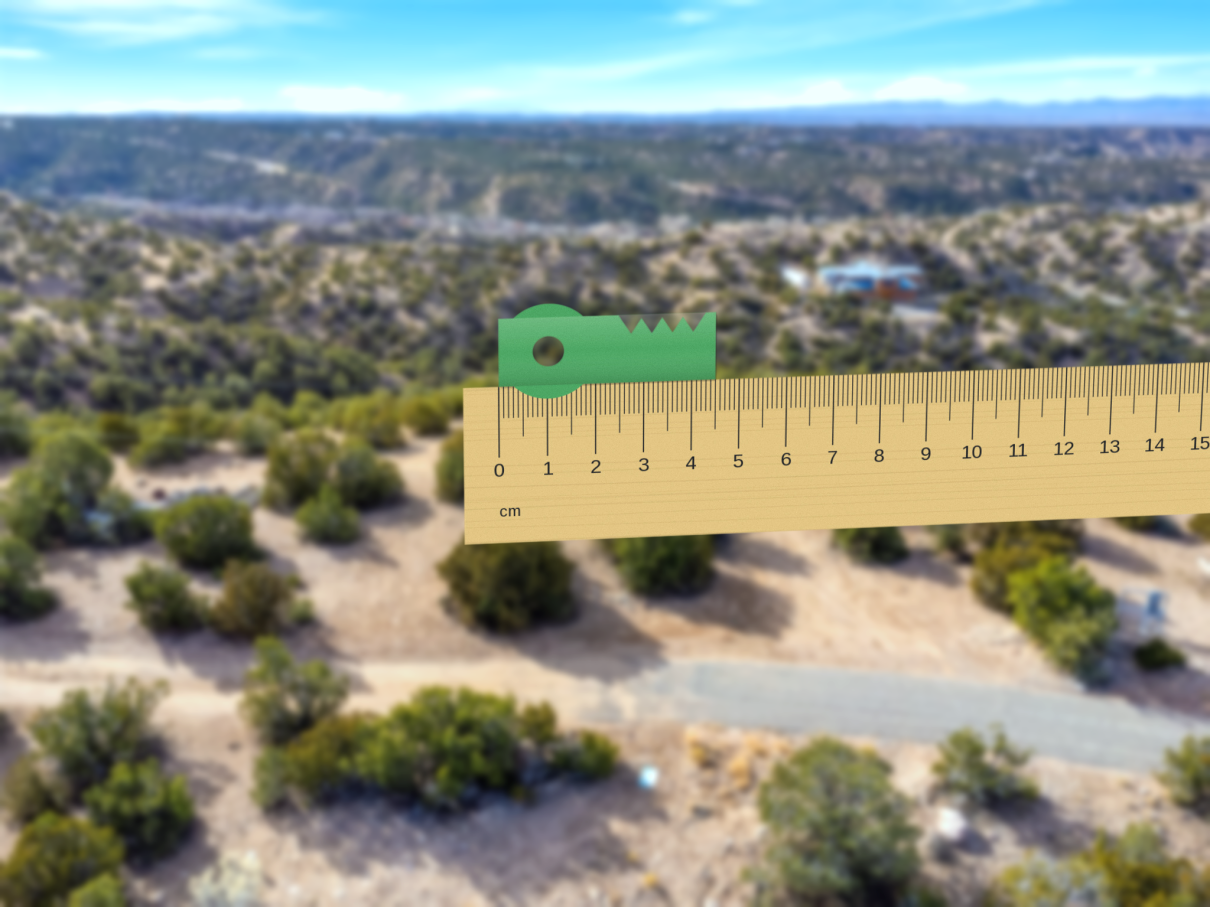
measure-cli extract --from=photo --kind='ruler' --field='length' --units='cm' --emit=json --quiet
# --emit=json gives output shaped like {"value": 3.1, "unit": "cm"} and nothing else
{"value": 4.5, "unit": "cm"}
